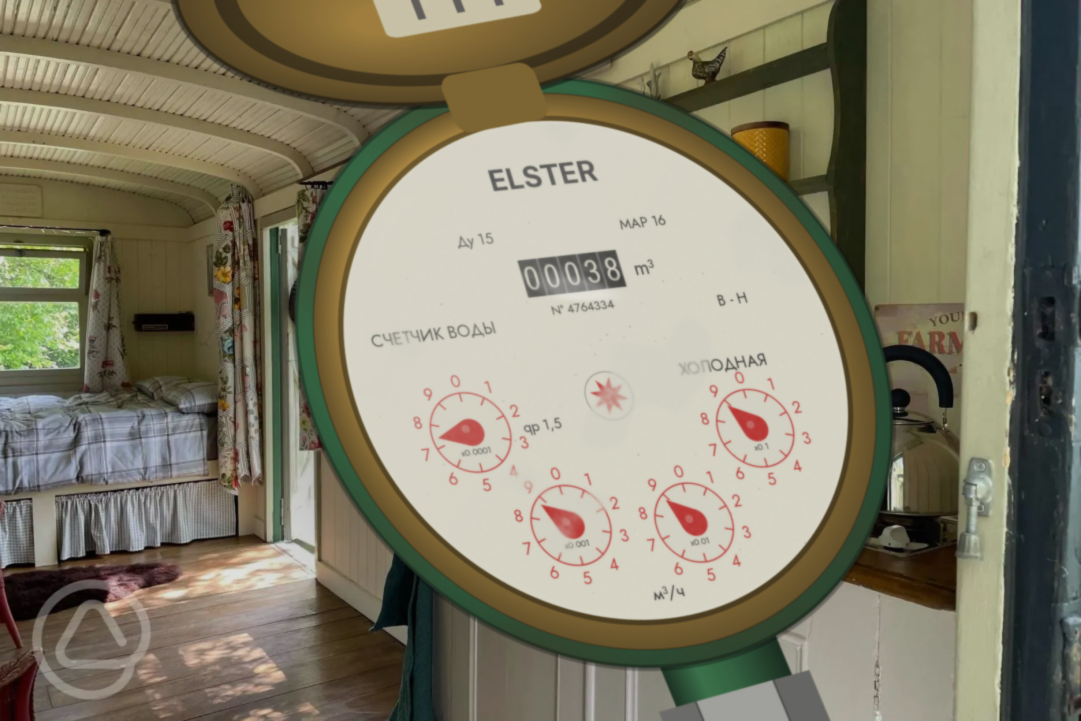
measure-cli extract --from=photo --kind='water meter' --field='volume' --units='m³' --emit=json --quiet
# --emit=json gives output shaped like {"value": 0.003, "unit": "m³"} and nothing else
{"value": 38.8887, "unit": "m³"}
